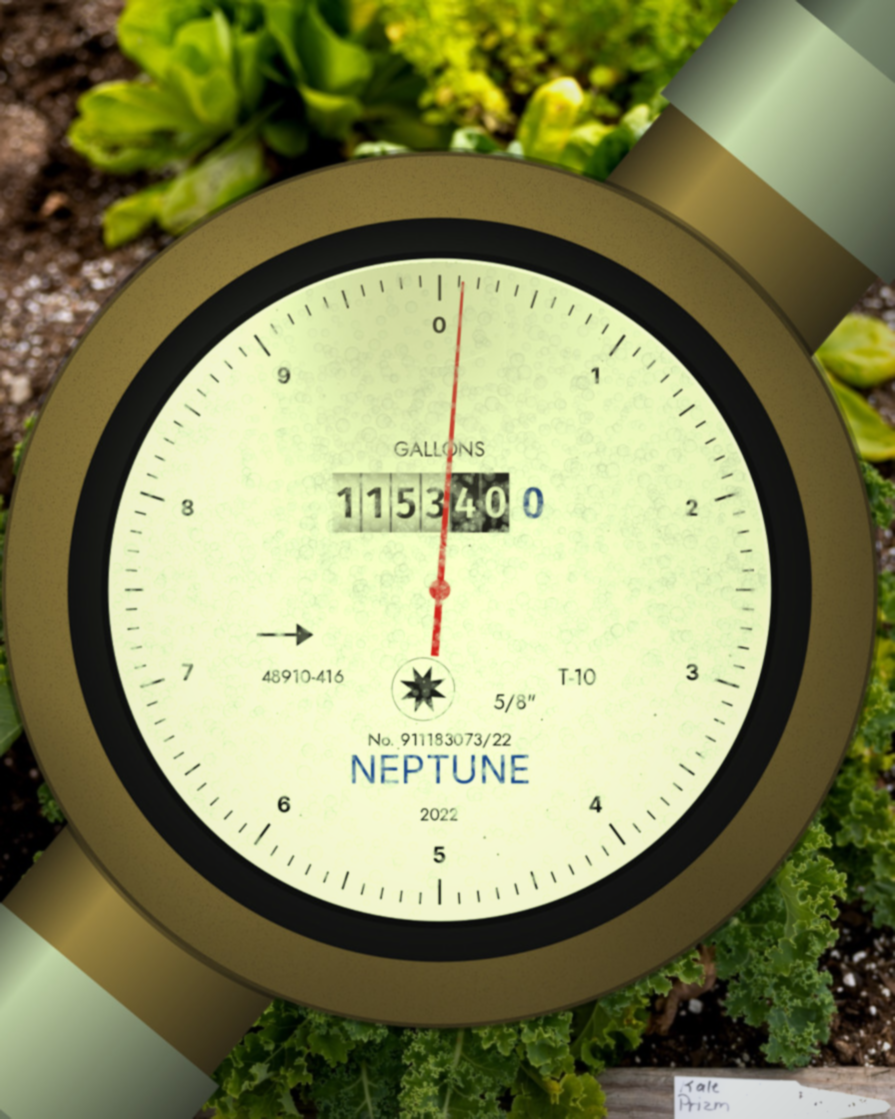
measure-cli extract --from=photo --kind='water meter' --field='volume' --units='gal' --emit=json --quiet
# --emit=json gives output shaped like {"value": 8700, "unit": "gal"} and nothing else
{"value": 1153400.1, "unit": "gal"}
